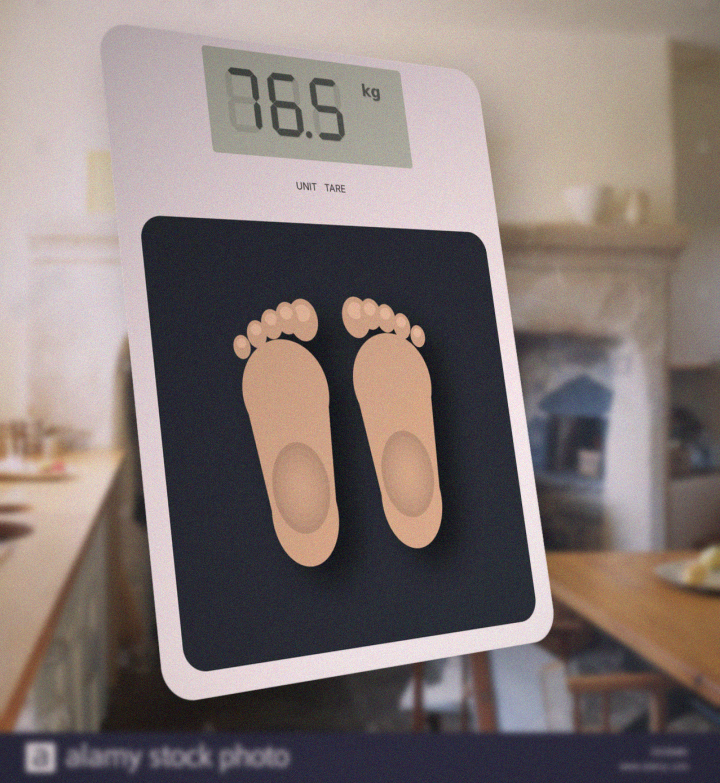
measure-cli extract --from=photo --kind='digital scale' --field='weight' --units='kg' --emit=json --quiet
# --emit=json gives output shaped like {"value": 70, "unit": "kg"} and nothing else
{"value": 76.5, "unit": "kg"}
